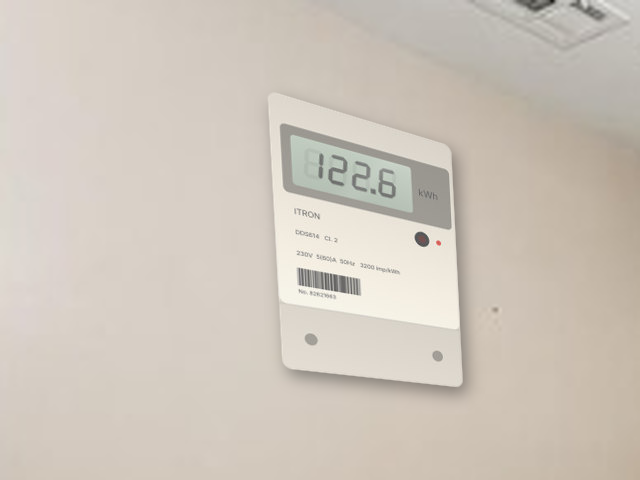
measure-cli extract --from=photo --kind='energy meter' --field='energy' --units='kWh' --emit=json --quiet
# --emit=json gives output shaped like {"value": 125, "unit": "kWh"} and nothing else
{"value": 122.6, "unit": "kWh"}
